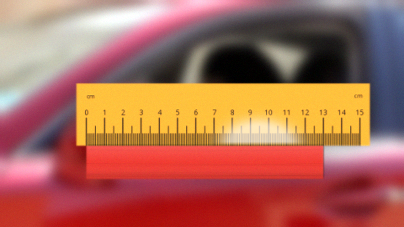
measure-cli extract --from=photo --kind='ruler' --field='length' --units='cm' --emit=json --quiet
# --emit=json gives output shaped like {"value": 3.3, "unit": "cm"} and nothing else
{"value": 13, "unit": "cm"}
